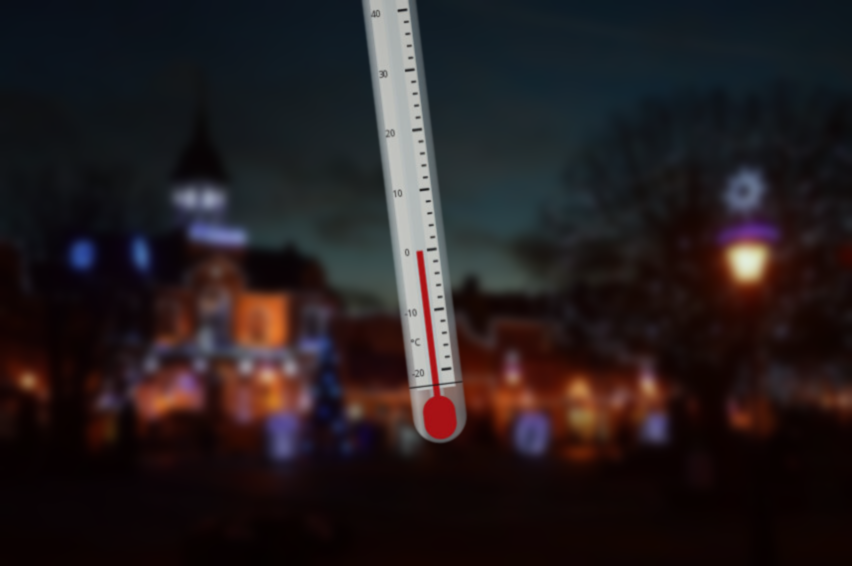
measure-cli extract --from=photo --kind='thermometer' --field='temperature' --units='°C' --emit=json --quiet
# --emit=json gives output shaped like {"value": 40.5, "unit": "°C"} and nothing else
{"value": 0, "unit": "°C"}
